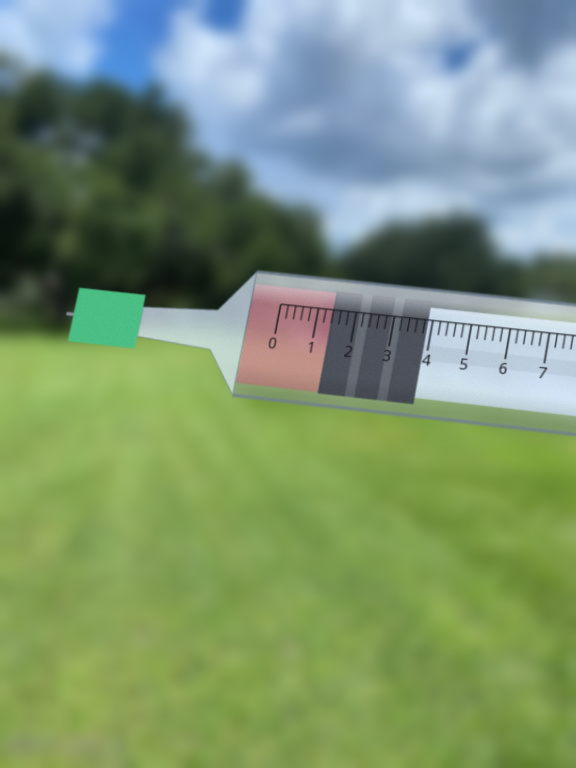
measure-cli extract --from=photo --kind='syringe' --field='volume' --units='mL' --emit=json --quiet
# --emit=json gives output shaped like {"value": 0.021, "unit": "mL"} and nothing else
{"value": 1.4, "unit": "mL"}
